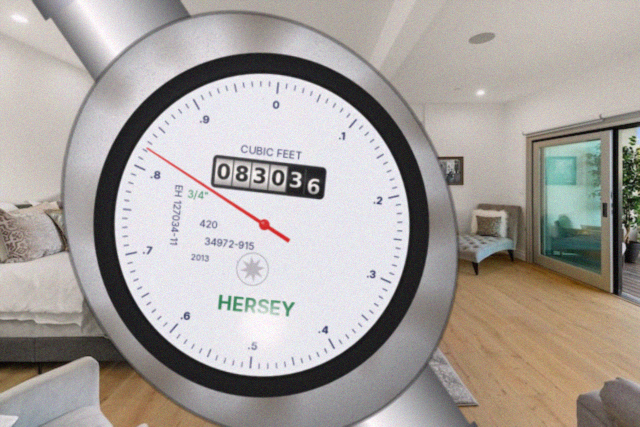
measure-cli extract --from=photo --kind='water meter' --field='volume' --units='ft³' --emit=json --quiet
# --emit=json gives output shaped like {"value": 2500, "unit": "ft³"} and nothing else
{"value": 83035.82, "unit": "ft³"}
